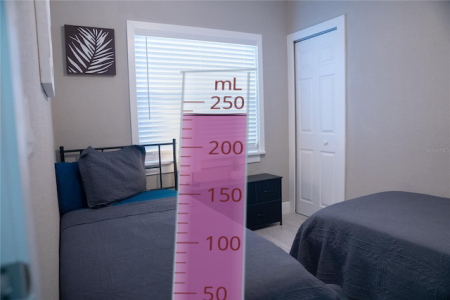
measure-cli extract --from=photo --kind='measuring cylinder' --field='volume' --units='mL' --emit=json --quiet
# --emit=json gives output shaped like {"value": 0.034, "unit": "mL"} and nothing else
{"value": 235, "unit": "mL"}
